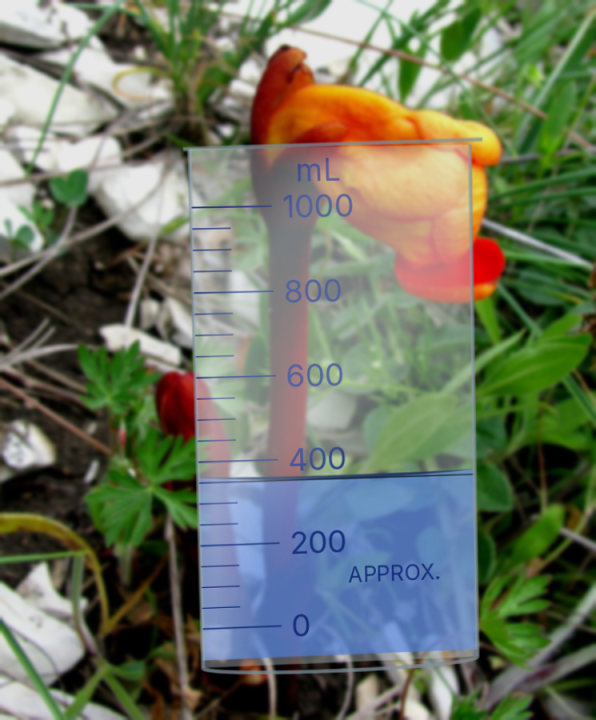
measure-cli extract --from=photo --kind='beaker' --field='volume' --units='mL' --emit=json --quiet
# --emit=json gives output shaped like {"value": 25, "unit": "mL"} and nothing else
{"value": 350, "unit": "mL"}
